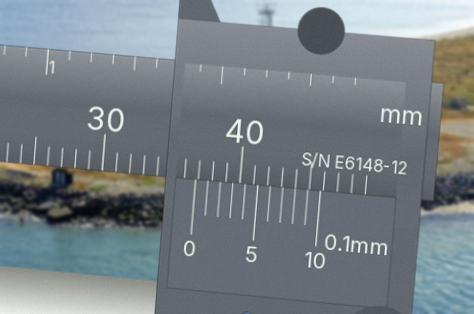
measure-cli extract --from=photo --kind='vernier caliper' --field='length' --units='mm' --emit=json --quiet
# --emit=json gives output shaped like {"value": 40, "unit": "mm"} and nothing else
{"value": 36.8, "unit": "mm"}
